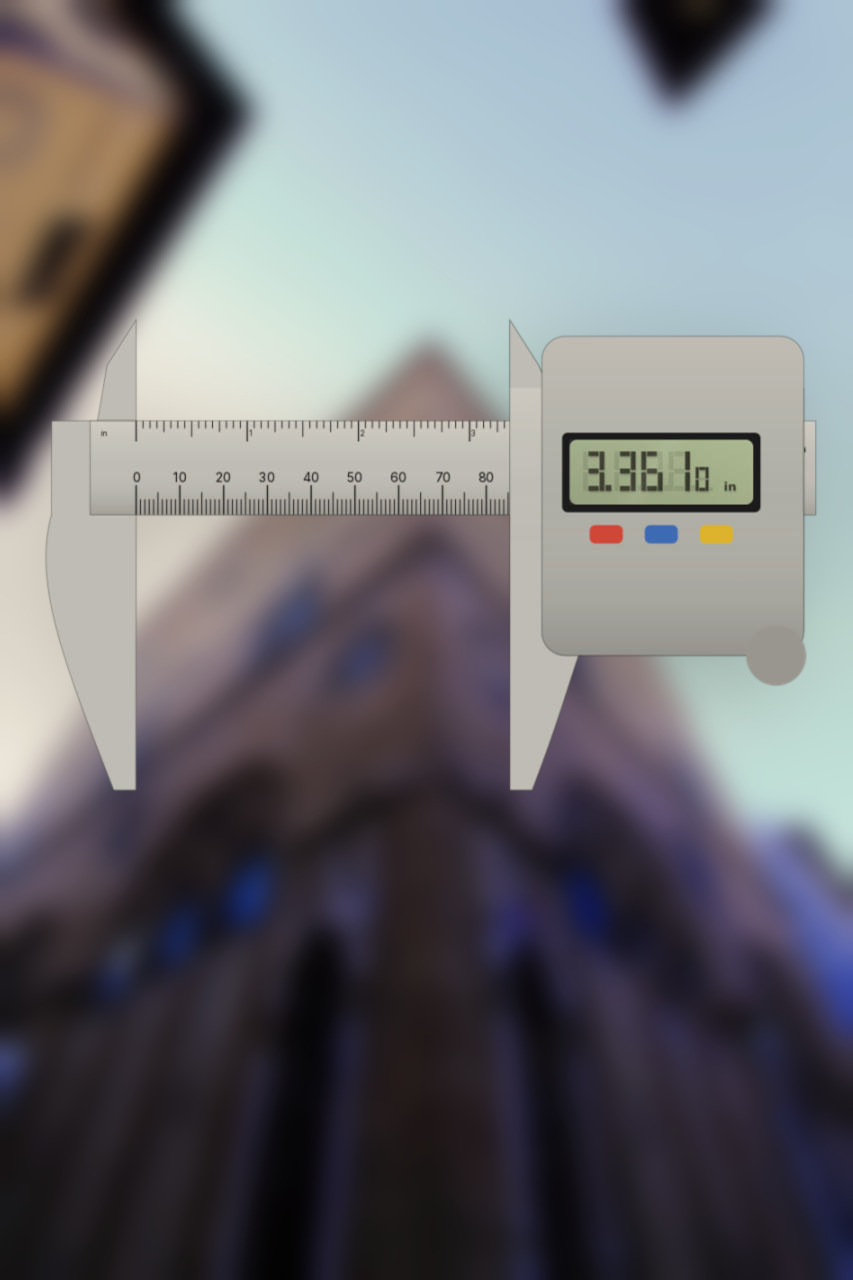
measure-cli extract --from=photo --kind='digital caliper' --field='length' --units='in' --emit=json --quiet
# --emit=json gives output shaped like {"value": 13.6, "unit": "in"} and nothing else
{"value": 3.3610, "unit": "in"}
